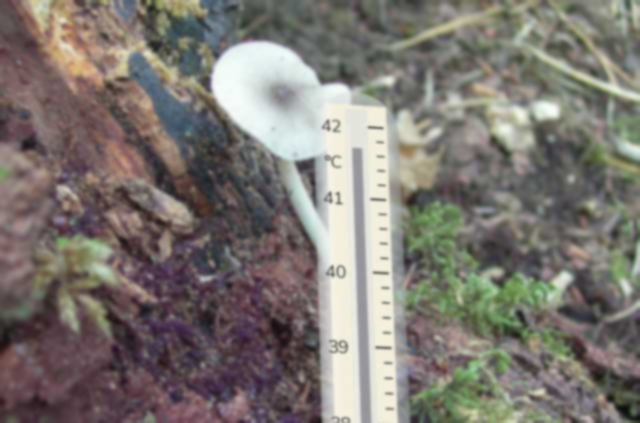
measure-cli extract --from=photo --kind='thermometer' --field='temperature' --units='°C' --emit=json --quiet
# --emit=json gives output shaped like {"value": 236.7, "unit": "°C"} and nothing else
{"value": 41.7, "unit": "°C"}
